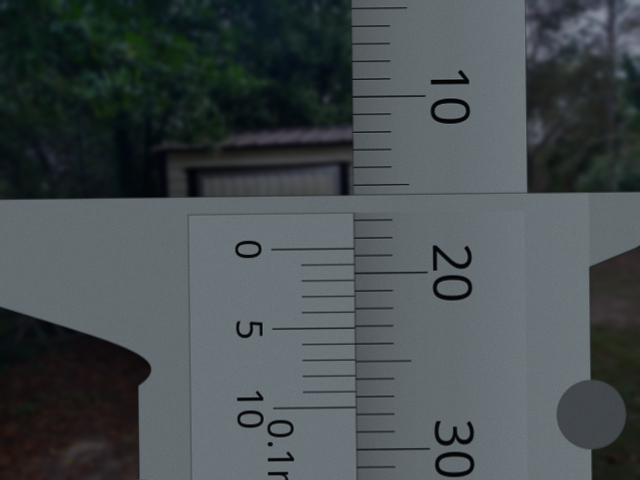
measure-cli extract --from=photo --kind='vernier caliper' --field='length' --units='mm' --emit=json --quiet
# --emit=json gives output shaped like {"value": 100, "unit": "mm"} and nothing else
{"value": 18.6, "unit": "mm"}
